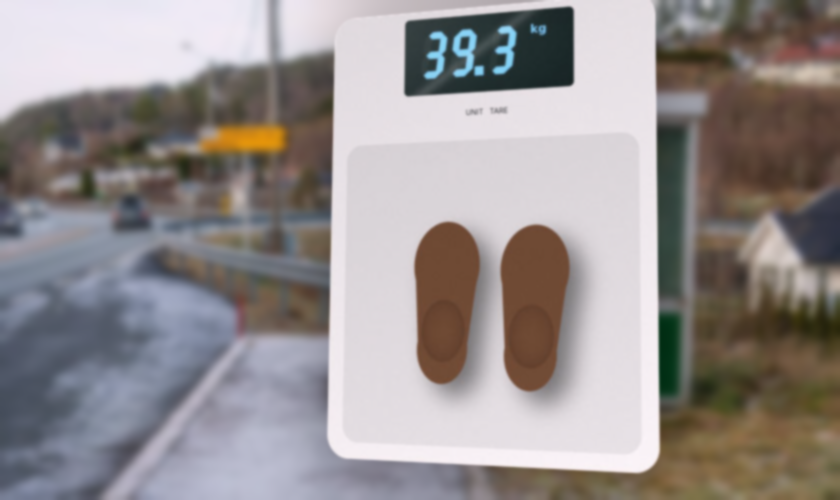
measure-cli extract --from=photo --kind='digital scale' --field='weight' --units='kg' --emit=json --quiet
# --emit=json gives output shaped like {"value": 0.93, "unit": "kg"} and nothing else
{"value": 39.3, "unit": "kg"}
